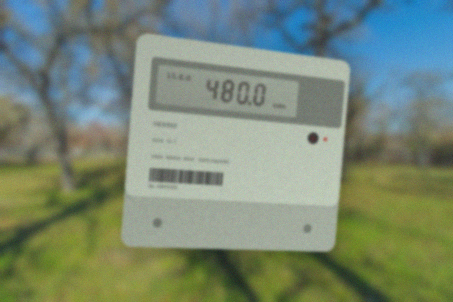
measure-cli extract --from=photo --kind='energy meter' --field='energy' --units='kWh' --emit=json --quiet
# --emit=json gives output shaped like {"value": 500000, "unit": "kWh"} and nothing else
{"value": 480.0, "unit": "kWh"}
